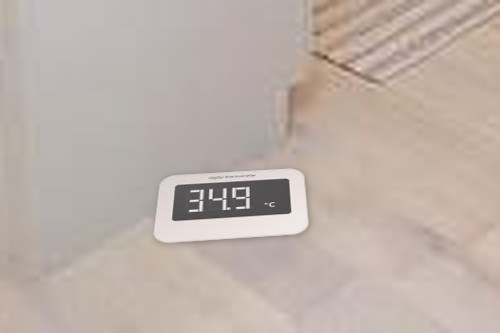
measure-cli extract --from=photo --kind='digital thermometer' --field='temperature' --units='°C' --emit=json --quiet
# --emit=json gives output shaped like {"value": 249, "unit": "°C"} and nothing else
{"value": 34.9, "unit": "°C"}
